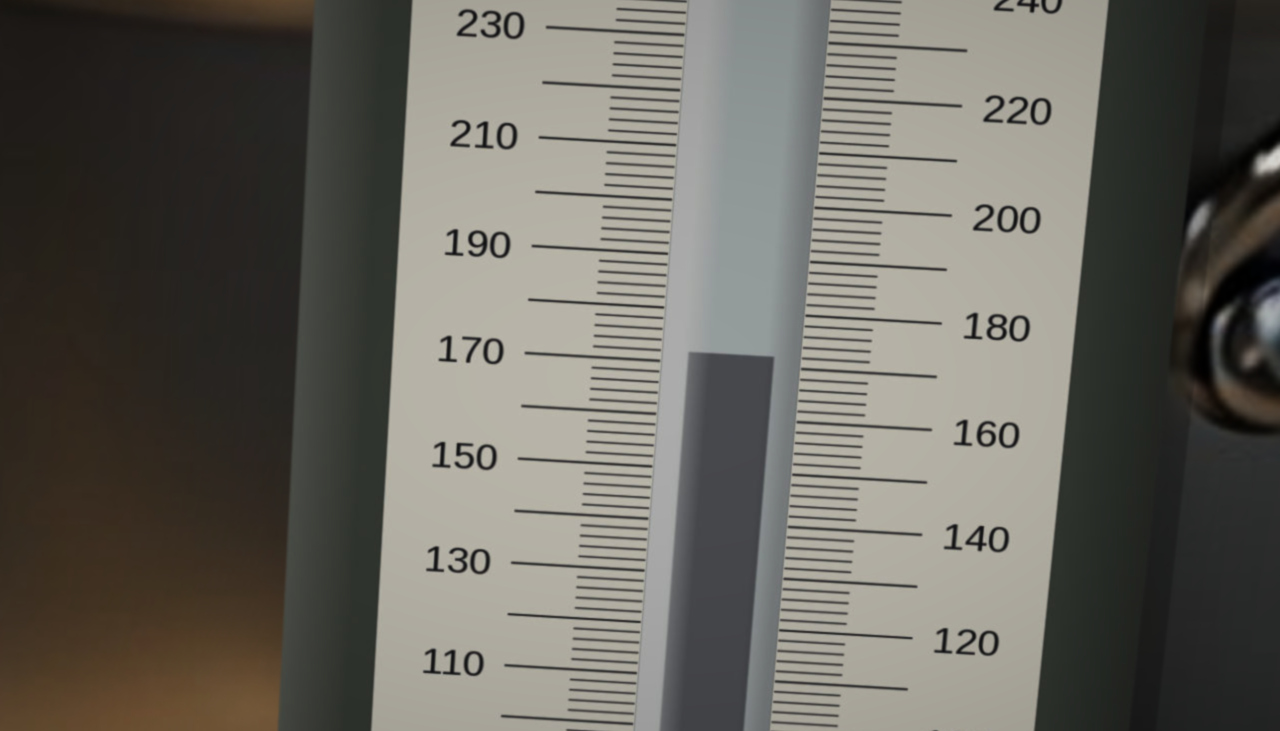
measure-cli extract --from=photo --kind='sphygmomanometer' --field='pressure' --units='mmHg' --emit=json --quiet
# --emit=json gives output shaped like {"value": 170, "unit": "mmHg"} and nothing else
{"value": 172, "unit": "mmHg"}
